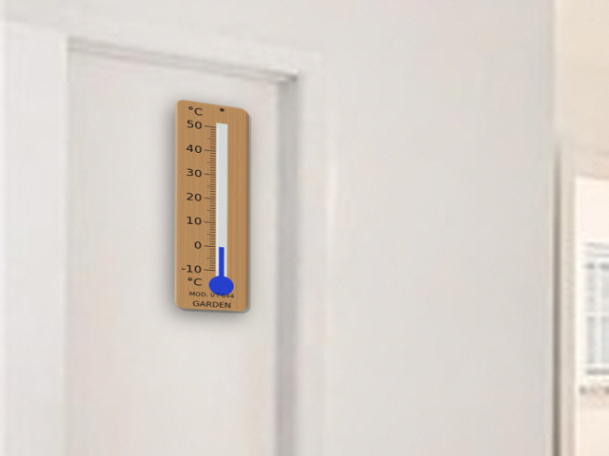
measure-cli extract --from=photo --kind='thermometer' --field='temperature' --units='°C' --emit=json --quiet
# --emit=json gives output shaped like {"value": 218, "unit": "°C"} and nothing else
{"value": 0, "unit": "°C"}
